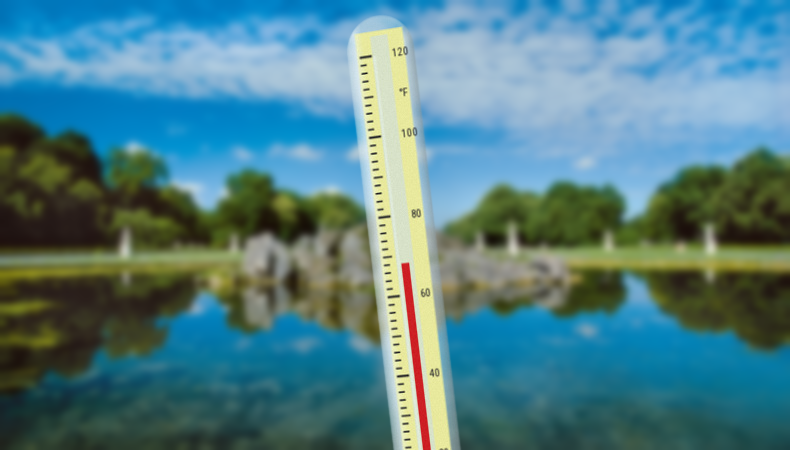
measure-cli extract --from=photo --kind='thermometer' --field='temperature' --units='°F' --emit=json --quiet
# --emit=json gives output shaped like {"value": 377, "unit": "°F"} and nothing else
{"value": 68, "unit": "°F"}
